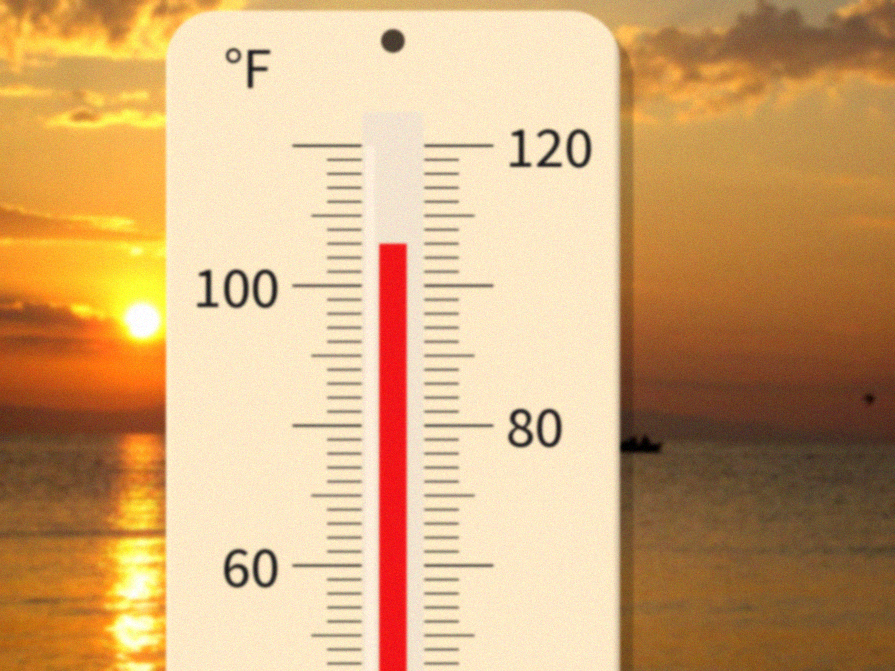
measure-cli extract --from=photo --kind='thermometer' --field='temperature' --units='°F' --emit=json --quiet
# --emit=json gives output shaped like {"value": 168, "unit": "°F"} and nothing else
{"value": 106, "unit": "°F"}
